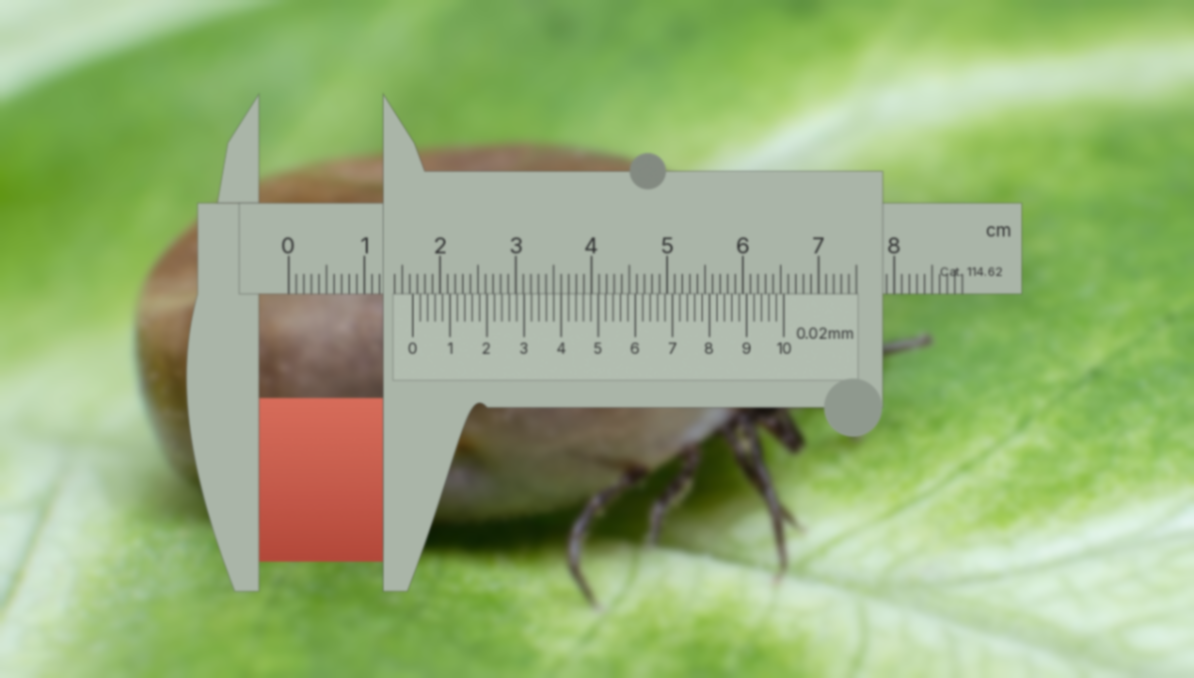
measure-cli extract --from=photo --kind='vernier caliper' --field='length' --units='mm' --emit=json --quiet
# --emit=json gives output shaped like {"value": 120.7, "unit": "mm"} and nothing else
{"value": 16.4, "unit": "mm"}
